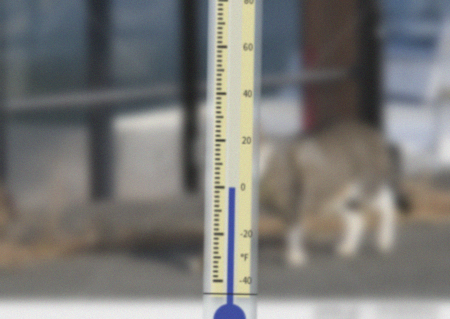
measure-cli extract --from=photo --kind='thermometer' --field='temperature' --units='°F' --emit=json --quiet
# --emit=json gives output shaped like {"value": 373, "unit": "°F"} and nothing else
{"value": 0, "unit": "°F"}
